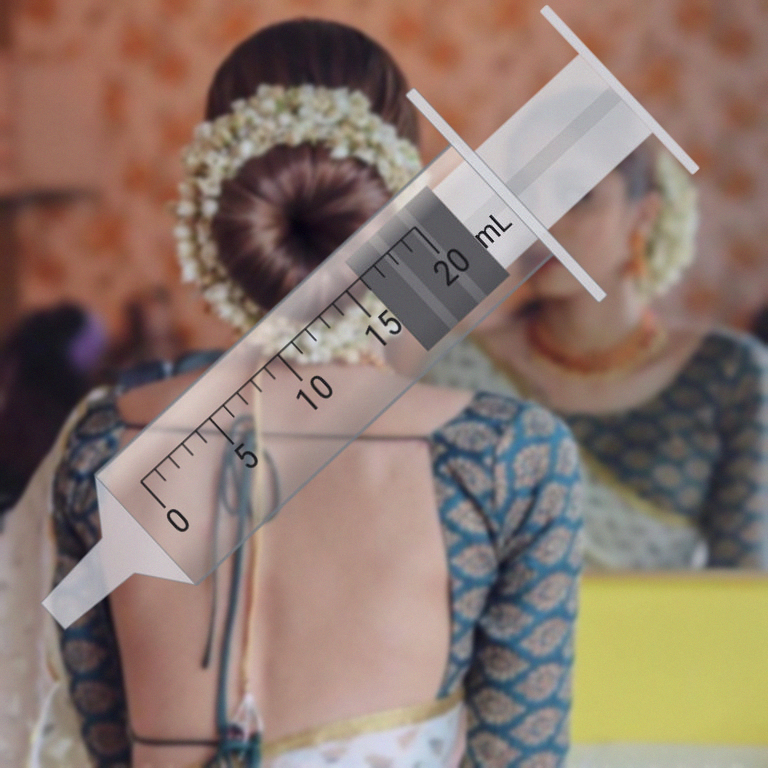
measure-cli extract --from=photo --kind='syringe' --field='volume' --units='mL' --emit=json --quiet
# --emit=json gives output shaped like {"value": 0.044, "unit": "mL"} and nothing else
{"value": 16, "unit": "mL"}
